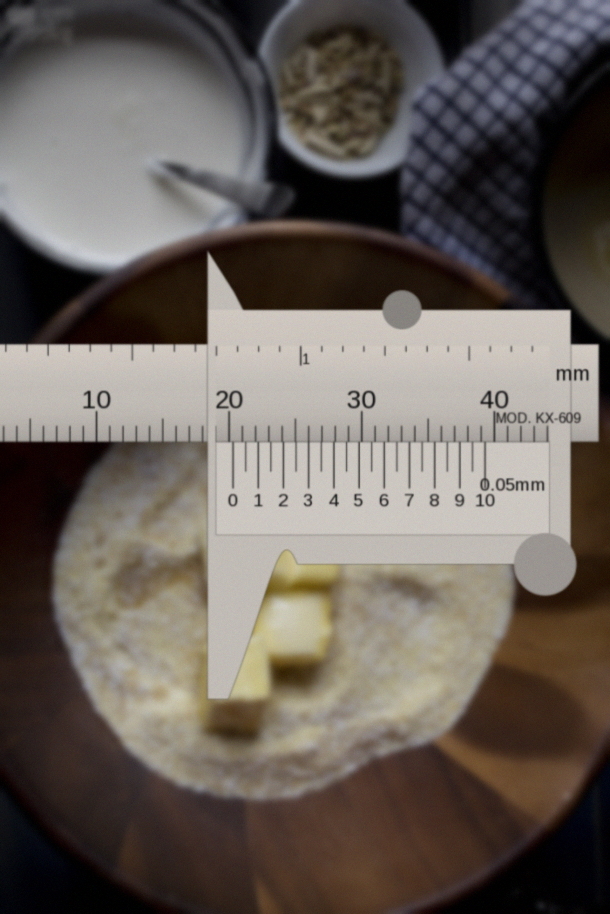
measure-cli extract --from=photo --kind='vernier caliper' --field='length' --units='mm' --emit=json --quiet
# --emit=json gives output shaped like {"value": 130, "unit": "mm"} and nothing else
{"value": 20.3, "unit": "mm"}
